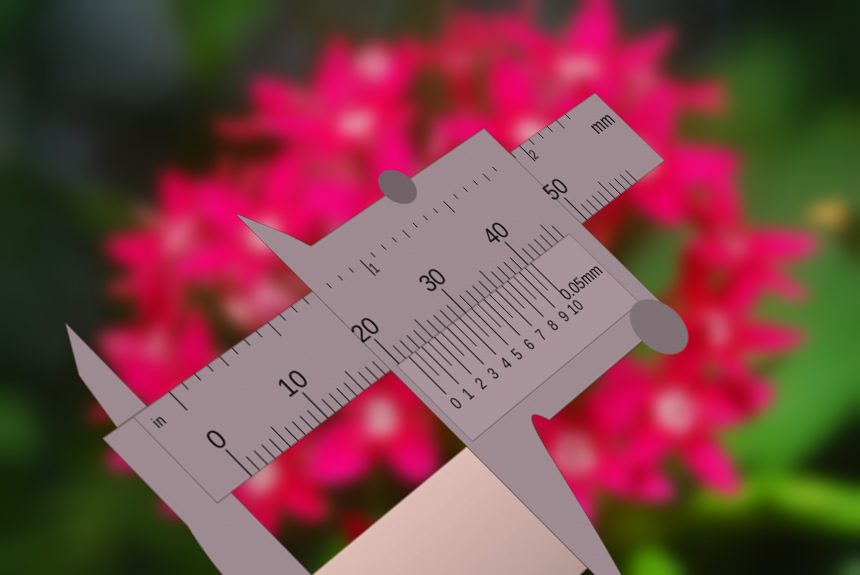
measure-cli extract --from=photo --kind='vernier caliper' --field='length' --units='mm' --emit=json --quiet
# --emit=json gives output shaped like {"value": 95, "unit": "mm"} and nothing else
{"value": 21.4, "unit": "mm"}
